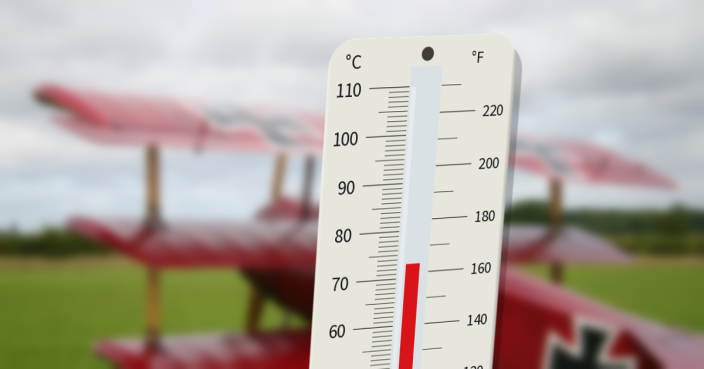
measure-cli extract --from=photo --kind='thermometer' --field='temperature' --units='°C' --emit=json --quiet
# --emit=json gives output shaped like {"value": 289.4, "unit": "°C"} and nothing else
{"value": 73, "unit": "°C"}
